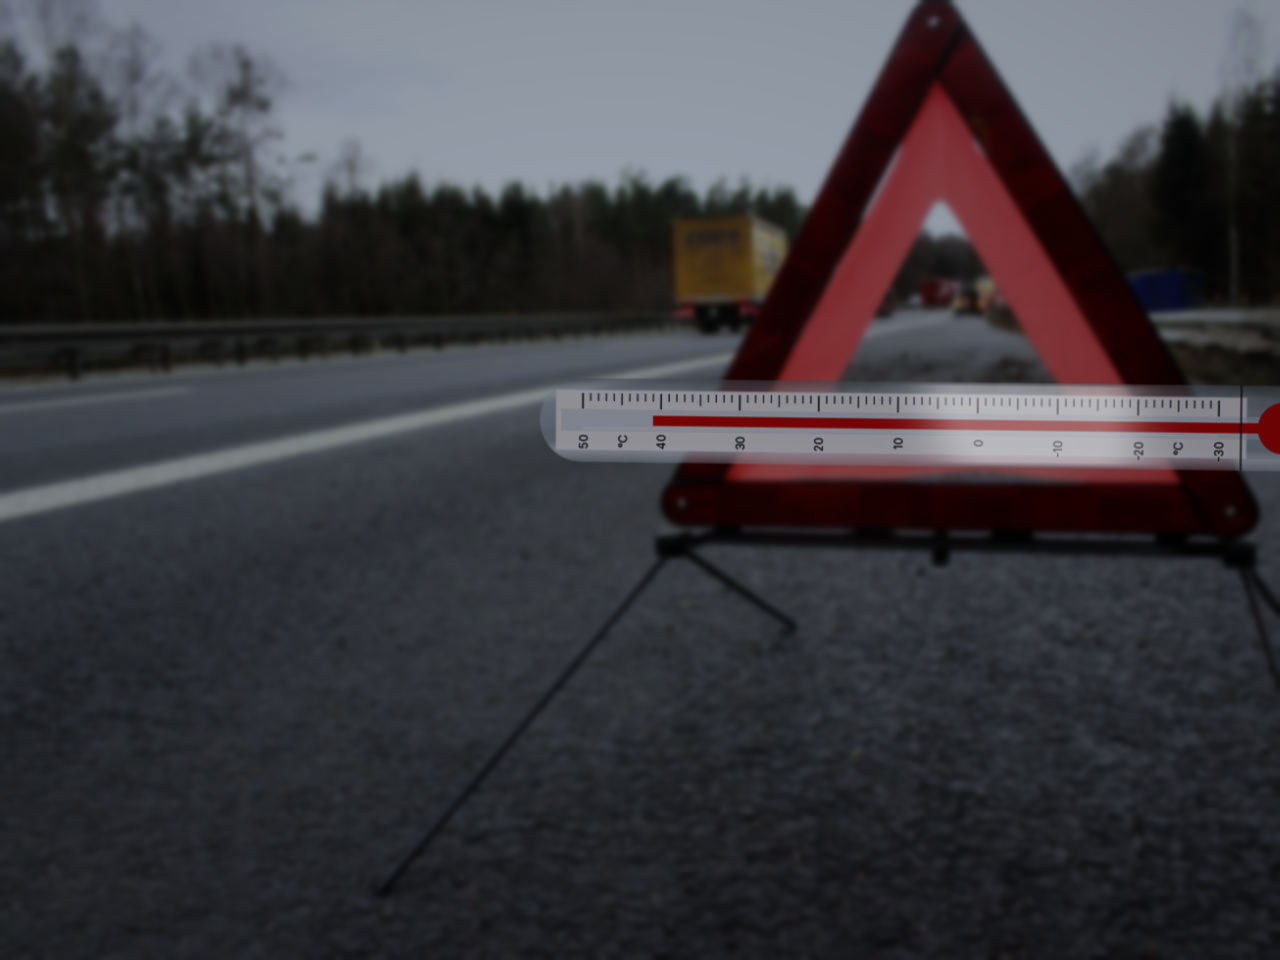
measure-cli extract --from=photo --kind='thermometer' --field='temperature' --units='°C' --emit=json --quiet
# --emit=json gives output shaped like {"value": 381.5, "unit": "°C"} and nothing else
{"value": 41, "unit": "°C"}
